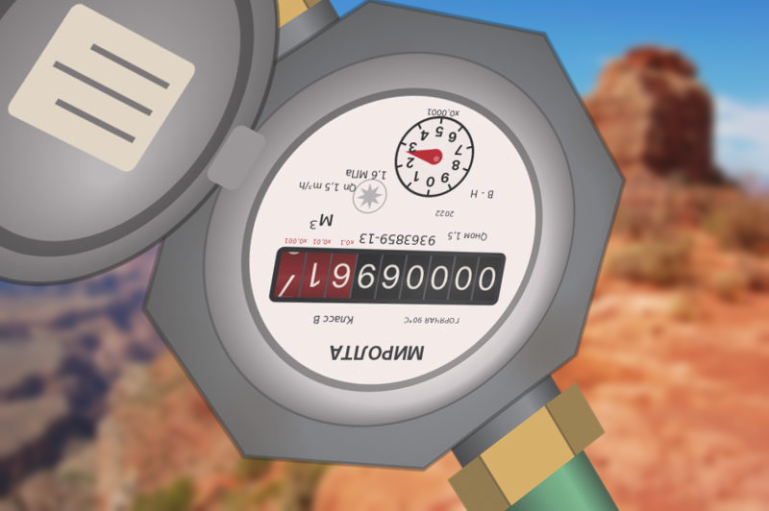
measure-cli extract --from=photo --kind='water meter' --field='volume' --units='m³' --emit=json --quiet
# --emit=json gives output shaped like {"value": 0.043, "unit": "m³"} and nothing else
{"value": 69.6172, "unit": "m³"}
